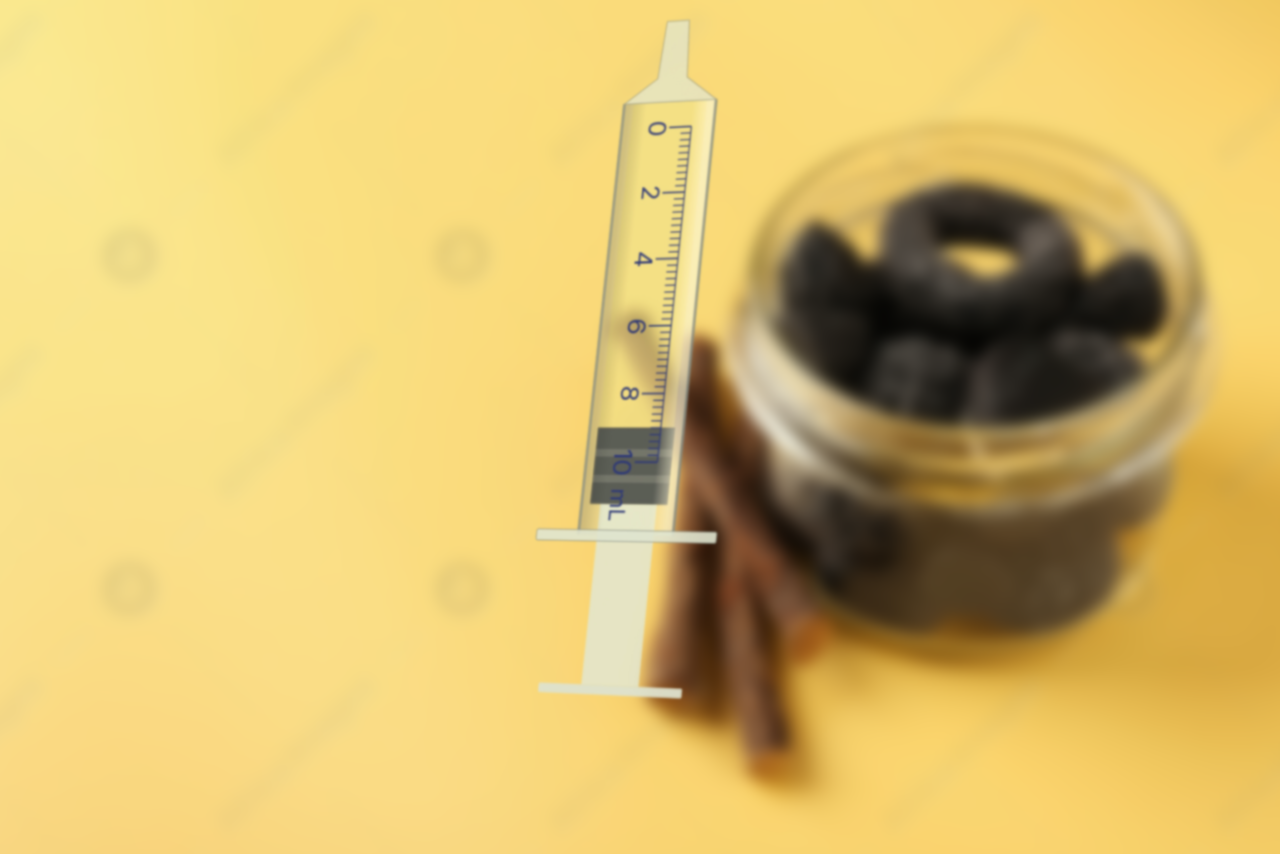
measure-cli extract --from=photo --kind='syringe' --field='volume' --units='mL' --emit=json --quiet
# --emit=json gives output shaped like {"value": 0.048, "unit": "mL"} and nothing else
{"value": 9, "unit": "mL"}
